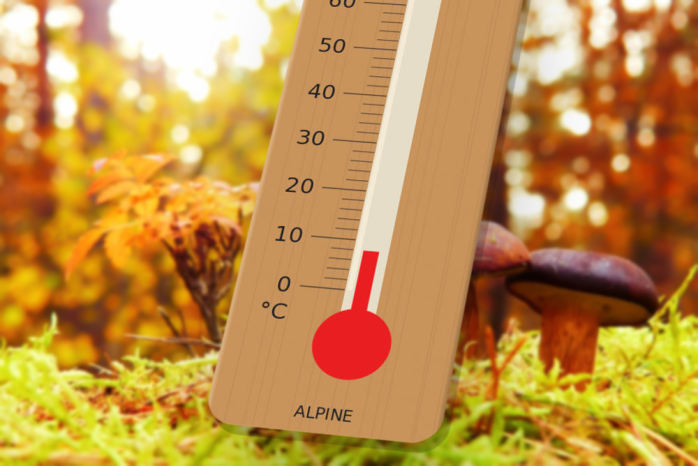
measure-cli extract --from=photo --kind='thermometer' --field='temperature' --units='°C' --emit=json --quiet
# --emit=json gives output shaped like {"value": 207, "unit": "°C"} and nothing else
{"value": 8, "unit": "°C"}
